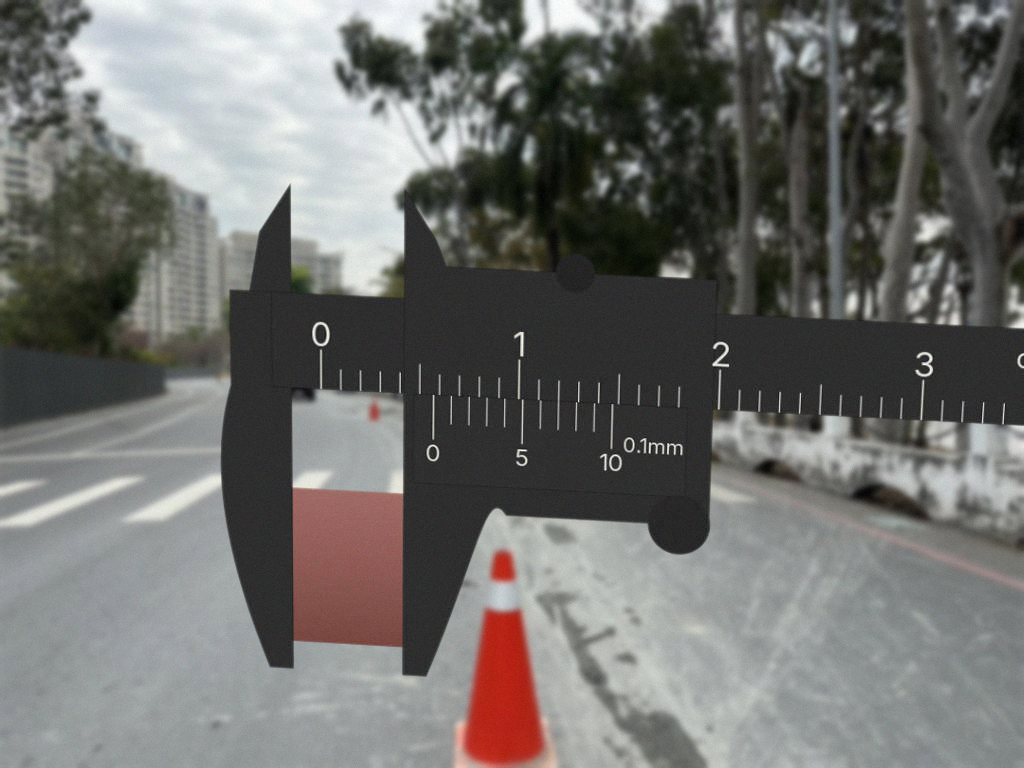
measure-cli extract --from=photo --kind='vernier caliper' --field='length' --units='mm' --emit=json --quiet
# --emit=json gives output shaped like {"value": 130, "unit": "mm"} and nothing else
{"value": 5.7, "unit": "mm"}
